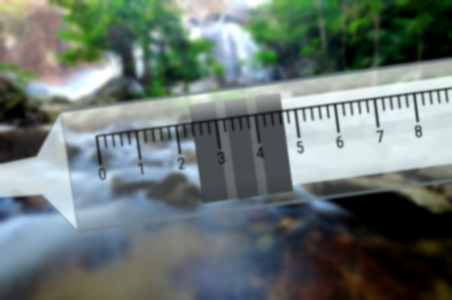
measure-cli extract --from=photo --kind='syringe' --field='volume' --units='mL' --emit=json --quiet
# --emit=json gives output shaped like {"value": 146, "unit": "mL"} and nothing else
{"value": 2.4, "unit": "mL"}
